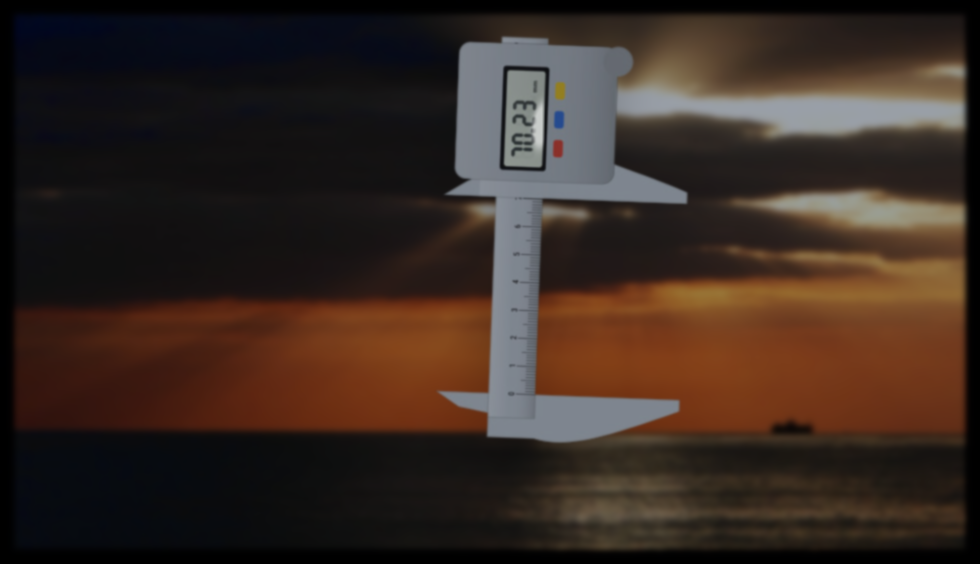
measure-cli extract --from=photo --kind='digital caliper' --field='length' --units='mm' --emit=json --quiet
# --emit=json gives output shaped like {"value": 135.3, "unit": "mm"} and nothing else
{"value": 70.23, "unit": "mm"}
